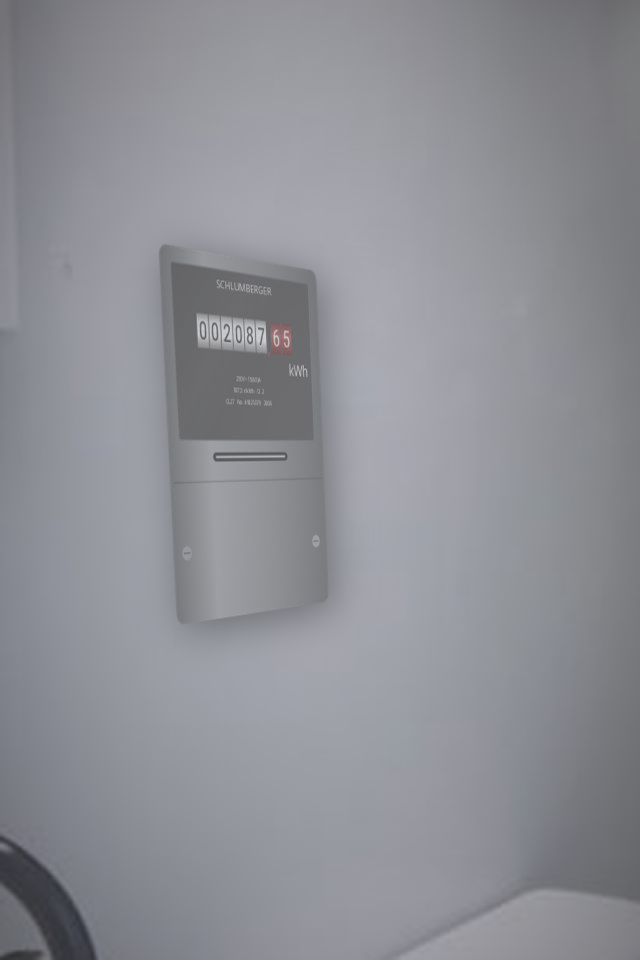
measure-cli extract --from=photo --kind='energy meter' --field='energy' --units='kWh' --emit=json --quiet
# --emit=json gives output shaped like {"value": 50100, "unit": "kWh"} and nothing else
{"value": 2087.65, "unit": "kWh"}
